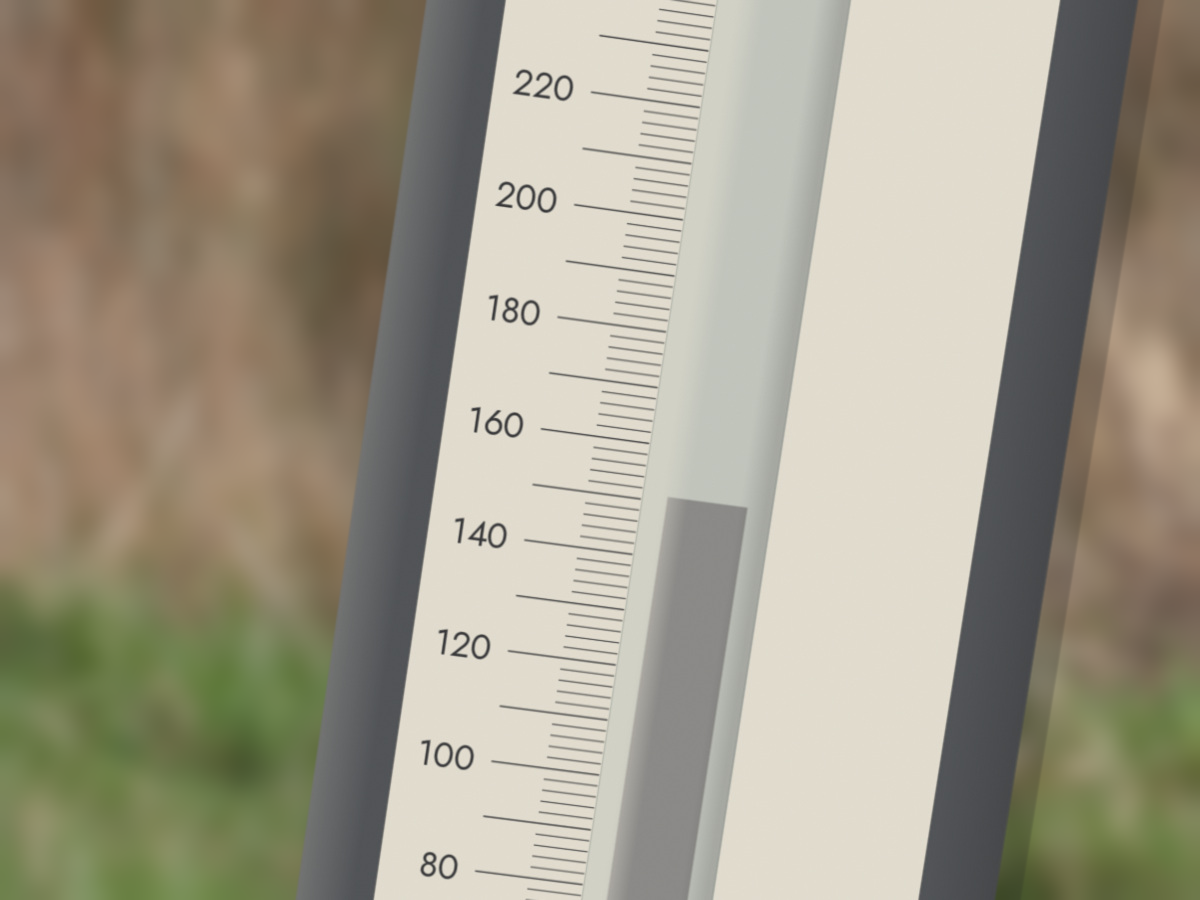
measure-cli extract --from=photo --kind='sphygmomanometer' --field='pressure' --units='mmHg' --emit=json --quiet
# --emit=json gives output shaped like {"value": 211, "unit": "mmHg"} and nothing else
{"value": 151, "unit": "mmHg"}
